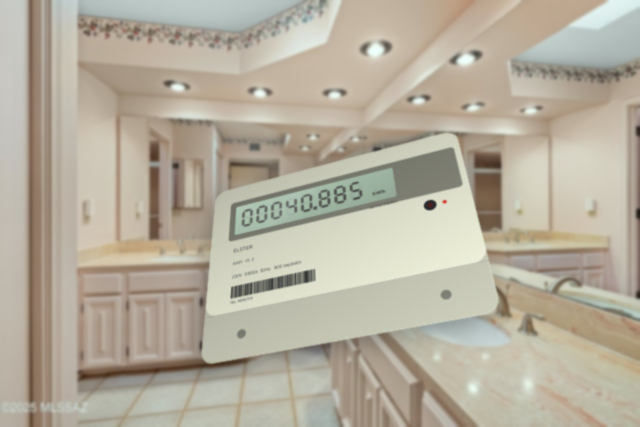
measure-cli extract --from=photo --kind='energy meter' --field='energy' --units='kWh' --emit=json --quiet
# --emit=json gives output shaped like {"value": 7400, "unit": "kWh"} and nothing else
{"value": 40.885, "unit": "kWh"}
